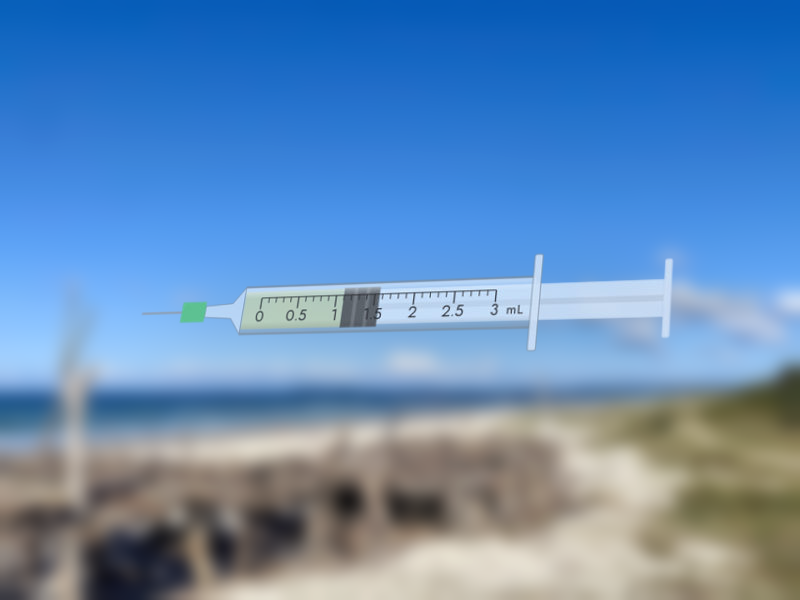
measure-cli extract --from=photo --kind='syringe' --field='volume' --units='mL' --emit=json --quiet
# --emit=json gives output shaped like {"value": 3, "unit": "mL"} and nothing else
{"value": 1.1, "unit": "mL"}
